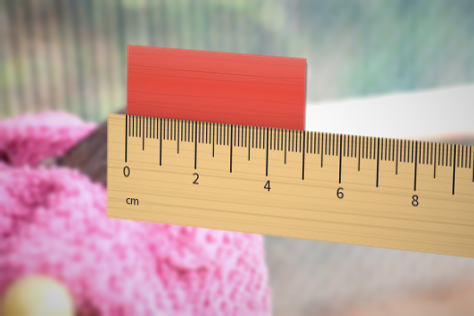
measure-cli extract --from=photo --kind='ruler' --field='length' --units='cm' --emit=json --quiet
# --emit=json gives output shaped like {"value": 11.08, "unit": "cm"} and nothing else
{"value": 5, "unit": "cm"}
